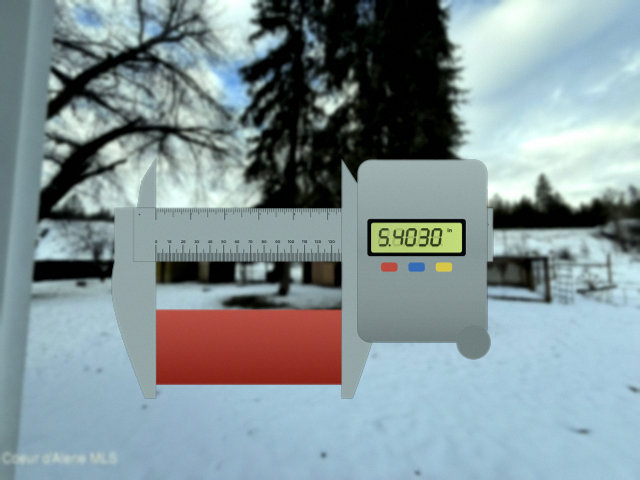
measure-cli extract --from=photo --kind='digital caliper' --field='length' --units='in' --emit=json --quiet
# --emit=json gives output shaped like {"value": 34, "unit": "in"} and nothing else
{"value": 5.4030, "unit": "in"}
